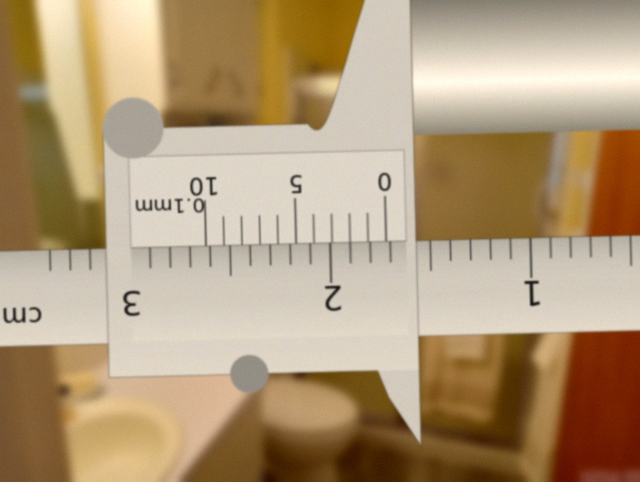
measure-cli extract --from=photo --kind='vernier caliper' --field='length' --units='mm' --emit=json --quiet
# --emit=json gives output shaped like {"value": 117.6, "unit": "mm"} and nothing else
{"value": 17.2, "unit": "mm"}
